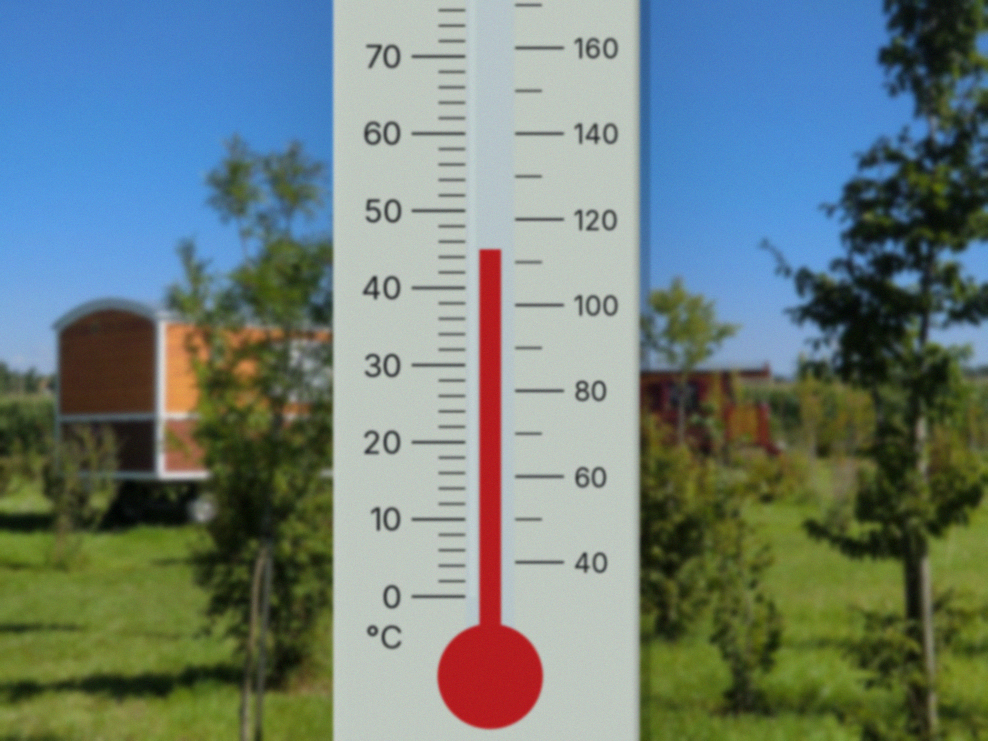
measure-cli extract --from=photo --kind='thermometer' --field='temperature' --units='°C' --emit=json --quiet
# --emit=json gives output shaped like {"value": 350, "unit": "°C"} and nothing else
{"value": 45, "unit": "°C"}
